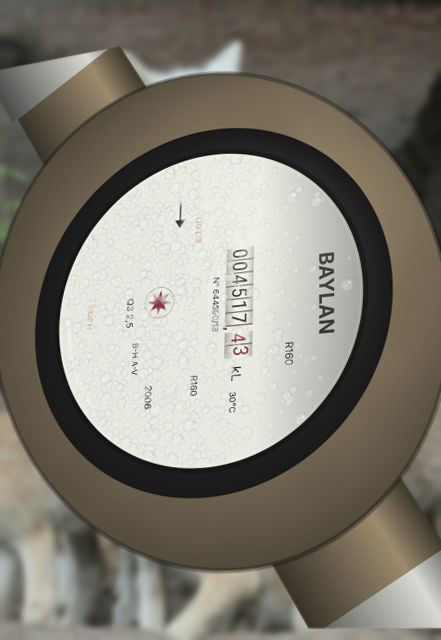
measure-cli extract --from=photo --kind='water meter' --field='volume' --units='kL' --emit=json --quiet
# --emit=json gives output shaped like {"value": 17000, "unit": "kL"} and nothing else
{"value": 4517.43, "unit": "kL"}
